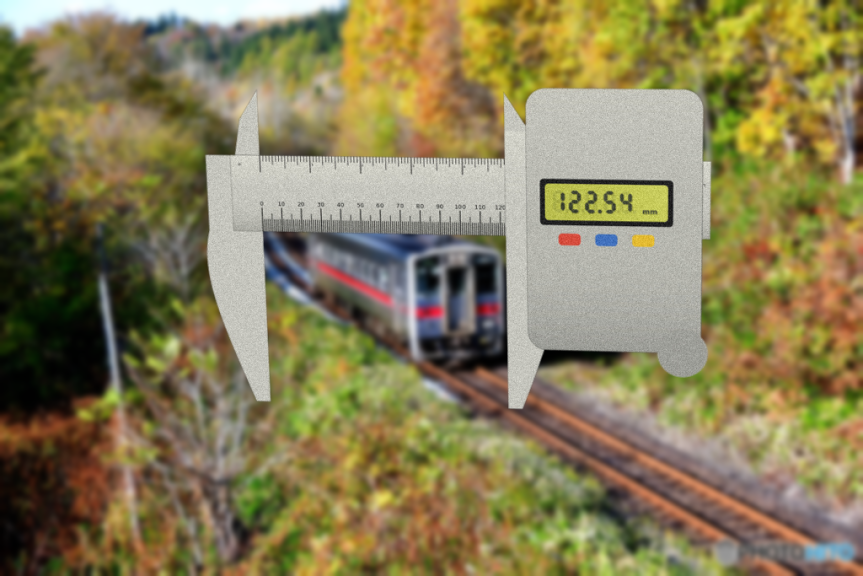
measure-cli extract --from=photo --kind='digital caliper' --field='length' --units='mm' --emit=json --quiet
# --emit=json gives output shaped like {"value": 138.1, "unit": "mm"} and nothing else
{"value": 122.54, "unit": "mm"}
